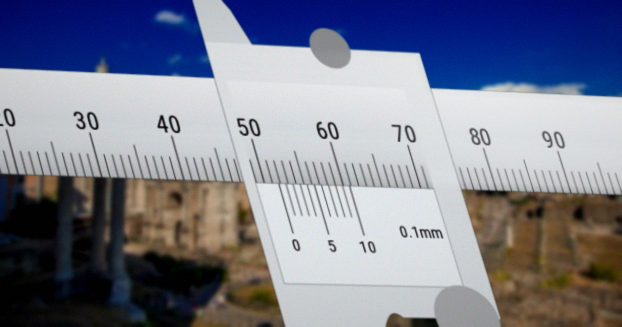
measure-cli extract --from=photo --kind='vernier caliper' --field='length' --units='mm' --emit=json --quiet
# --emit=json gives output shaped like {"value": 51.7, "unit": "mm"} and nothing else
{"value": 51.8, "unit": "mm"}
